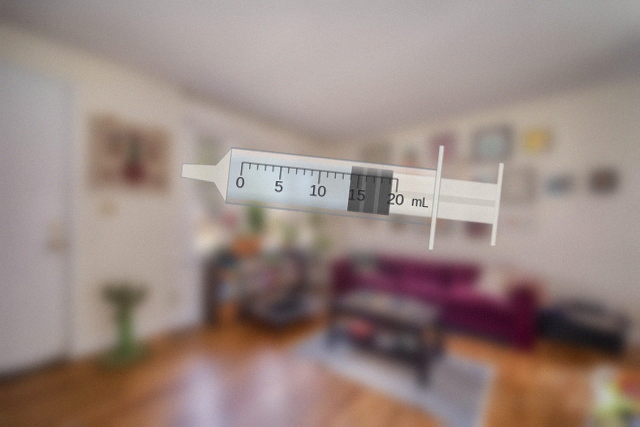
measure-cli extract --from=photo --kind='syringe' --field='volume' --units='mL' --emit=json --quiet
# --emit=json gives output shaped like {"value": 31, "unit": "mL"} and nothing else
{"value": 14, "unit": "mL"}
